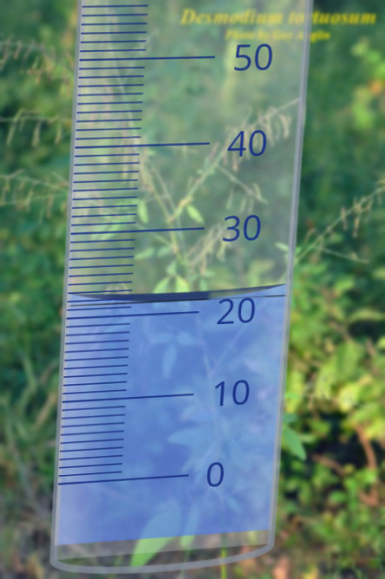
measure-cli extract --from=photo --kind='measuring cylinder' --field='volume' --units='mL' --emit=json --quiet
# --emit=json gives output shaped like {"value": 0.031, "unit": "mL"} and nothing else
{"value": 21.5, "unit": "mL"}
